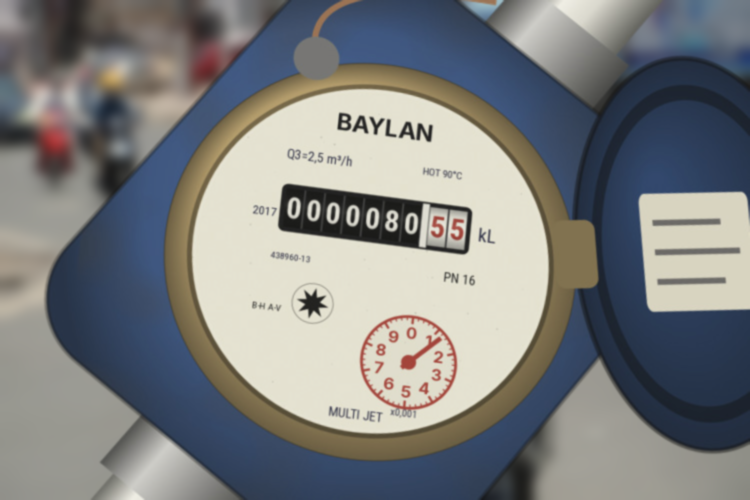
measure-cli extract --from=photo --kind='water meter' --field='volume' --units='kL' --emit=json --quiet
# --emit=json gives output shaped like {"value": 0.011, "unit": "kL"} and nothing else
{"value": 80.551, "unit": "kL"}
